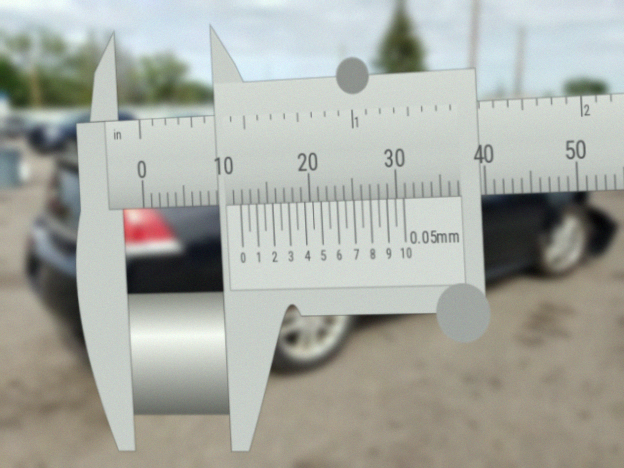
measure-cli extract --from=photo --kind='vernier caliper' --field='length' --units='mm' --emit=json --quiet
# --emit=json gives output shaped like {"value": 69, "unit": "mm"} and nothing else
{"value": 11.8, "unit": "mm"}
